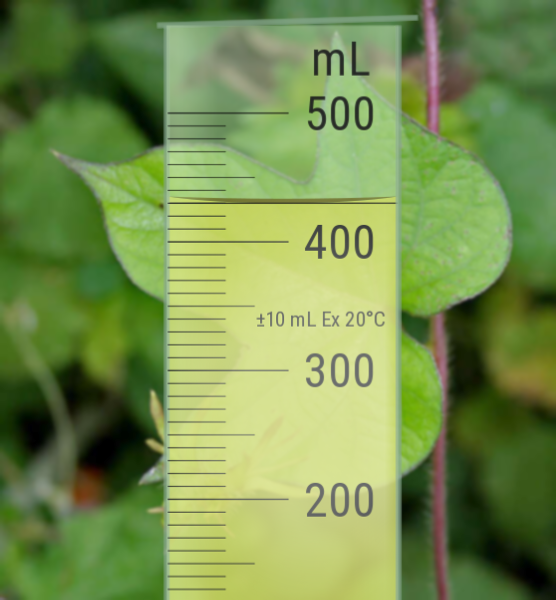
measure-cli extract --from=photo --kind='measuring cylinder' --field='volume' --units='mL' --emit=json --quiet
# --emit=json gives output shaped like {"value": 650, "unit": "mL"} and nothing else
{"value": 430, "unit": "mL"}
